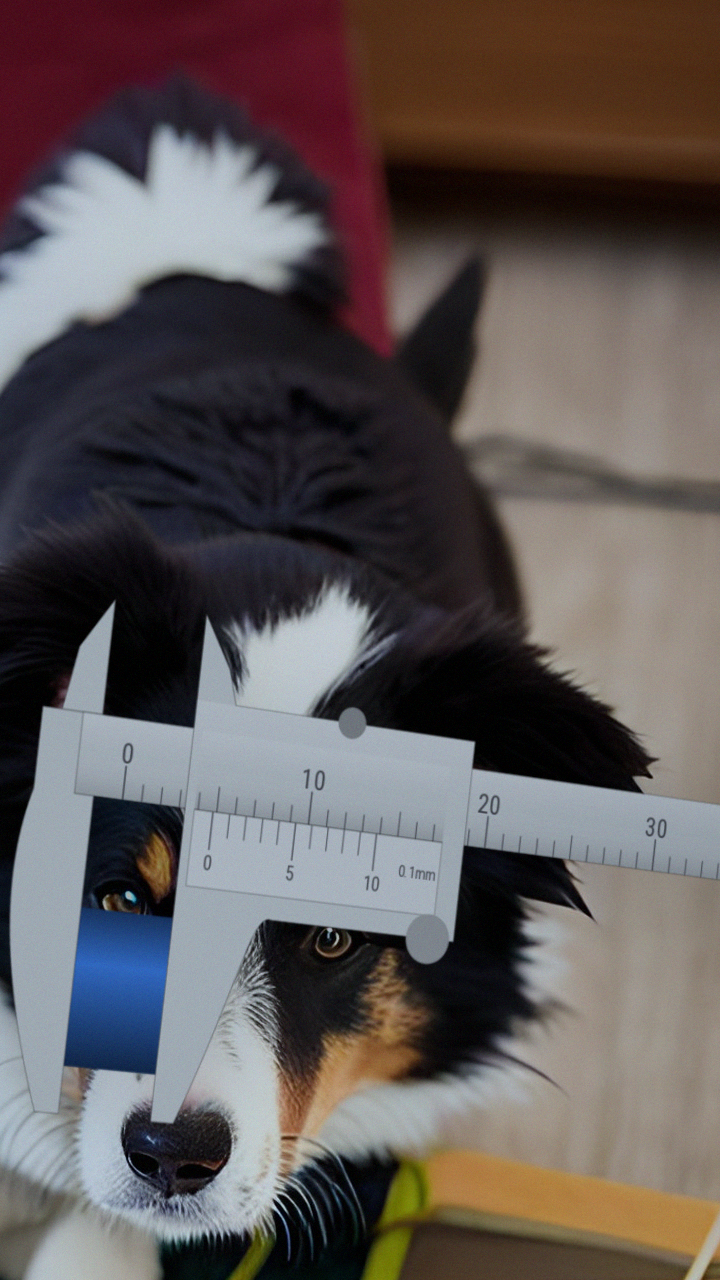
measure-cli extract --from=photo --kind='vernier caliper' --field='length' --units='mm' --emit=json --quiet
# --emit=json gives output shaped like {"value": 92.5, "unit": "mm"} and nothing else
{"value": 4.8, "unit": "mm"}
